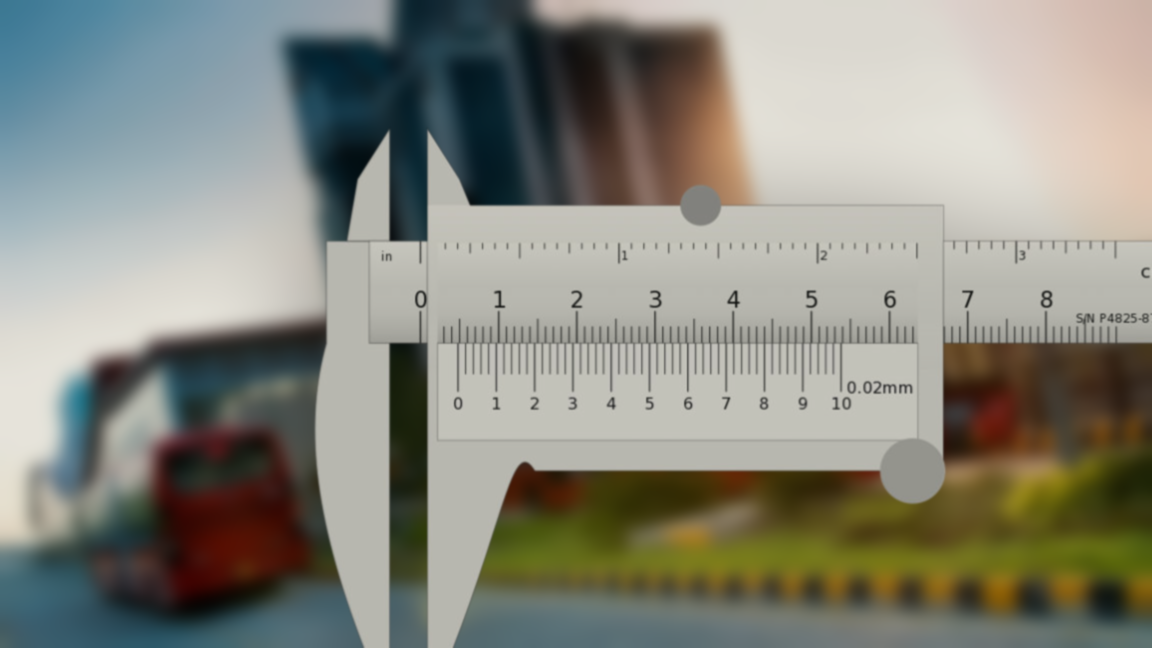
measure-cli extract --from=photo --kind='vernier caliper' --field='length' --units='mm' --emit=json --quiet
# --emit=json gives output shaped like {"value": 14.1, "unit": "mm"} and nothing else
{"value": 4.8, "unit": "mm"}
